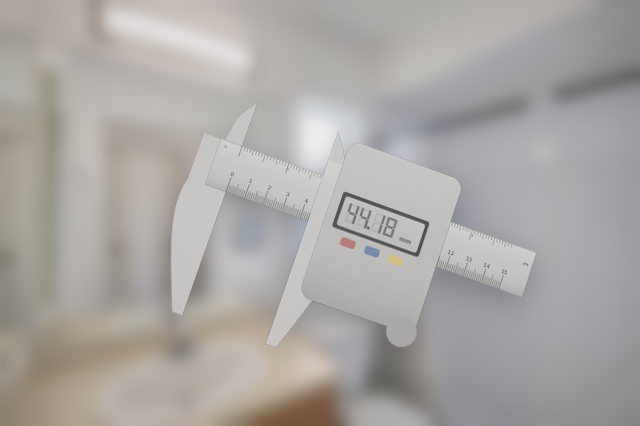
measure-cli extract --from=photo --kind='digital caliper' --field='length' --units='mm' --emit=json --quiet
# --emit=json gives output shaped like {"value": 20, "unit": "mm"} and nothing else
{"value": 44.18, "unit": "mm"}
